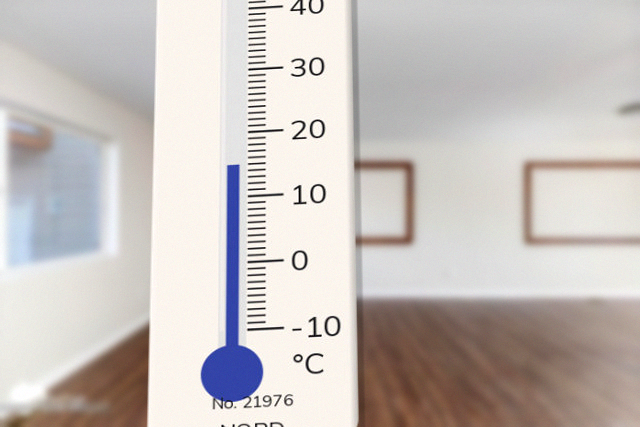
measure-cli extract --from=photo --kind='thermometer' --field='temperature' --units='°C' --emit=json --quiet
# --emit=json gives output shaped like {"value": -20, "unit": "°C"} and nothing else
{"value": 15, "unit": "°C"}
